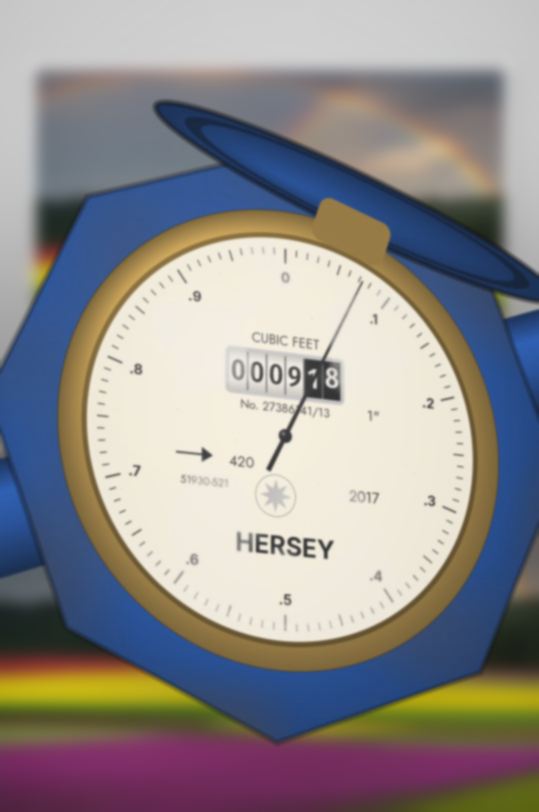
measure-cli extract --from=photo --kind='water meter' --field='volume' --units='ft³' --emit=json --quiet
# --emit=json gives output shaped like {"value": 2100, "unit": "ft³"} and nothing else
{"value": 918.07, "unit": "ft³"}
